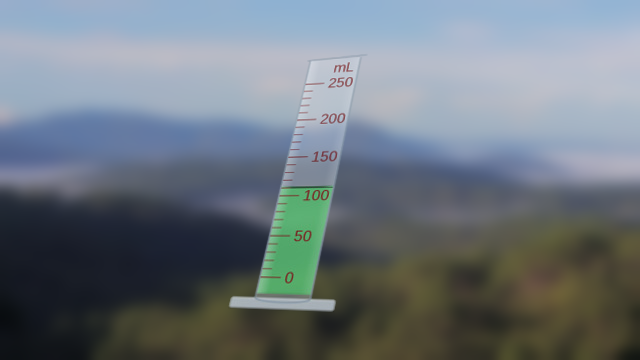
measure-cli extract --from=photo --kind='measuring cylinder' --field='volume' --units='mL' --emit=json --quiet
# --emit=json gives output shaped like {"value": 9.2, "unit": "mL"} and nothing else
{"value": 110, "unit": "mL"}
